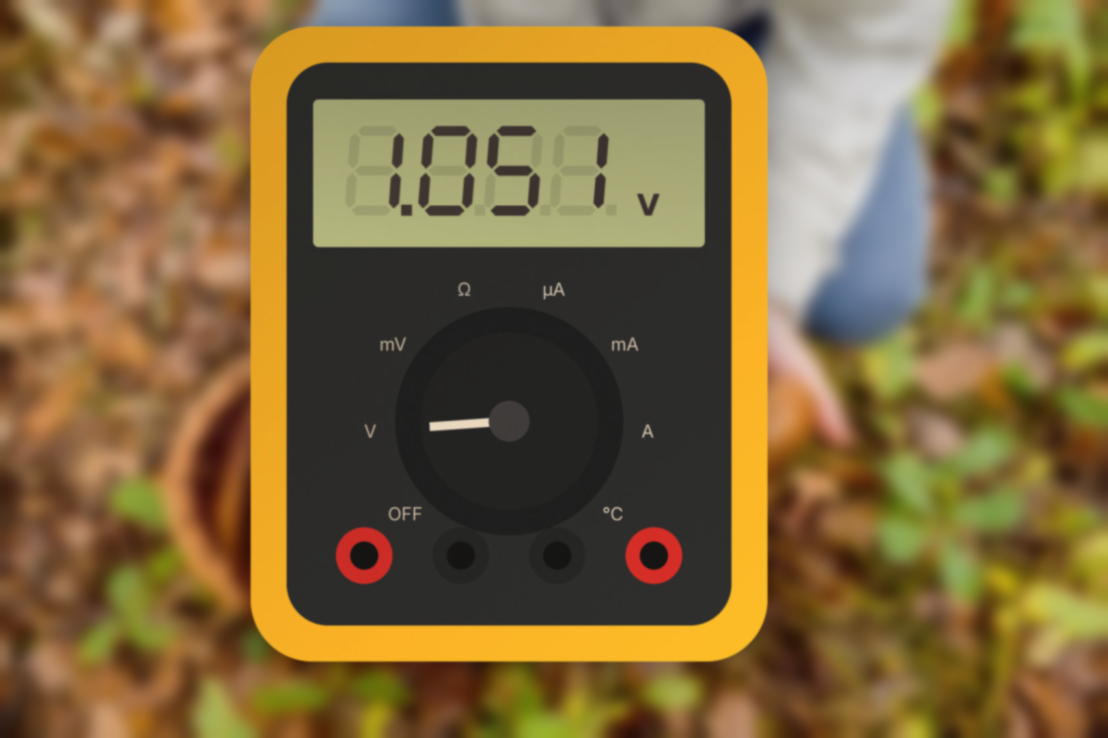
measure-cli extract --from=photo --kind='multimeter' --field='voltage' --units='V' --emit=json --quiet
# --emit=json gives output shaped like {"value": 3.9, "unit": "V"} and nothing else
{"value": 1.051, "unit": "V"}
